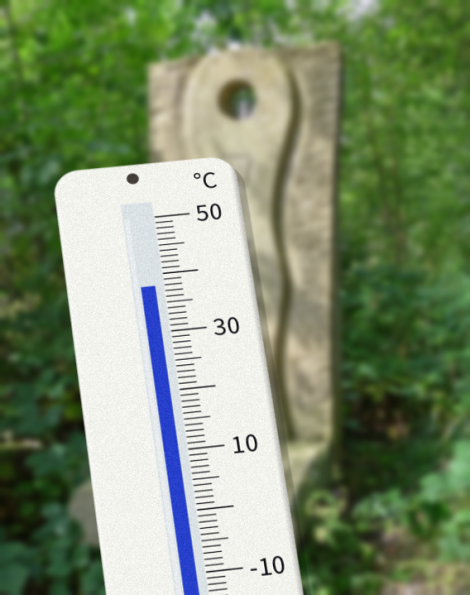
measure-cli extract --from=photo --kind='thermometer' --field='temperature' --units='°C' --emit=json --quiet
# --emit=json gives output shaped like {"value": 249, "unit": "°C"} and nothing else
{"value": 38, "unit": "°C"}
